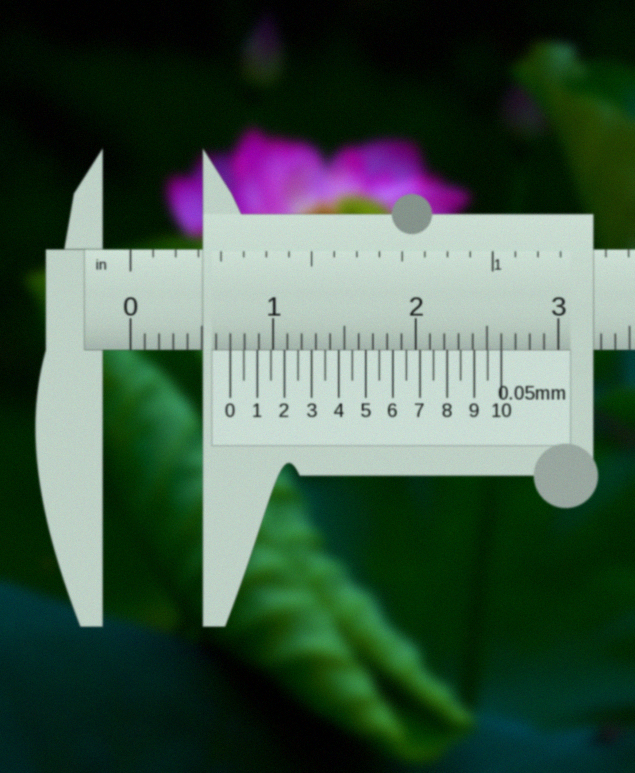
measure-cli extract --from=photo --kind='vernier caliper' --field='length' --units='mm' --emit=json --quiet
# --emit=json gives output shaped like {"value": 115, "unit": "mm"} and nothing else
{"value": 7.0, "unit": "mm"}
